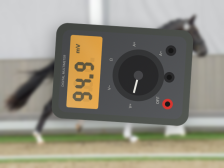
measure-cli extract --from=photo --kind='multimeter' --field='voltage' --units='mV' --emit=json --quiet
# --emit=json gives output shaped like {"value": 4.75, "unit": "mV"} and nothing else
{"value": 94.9, "unit": "mV"}
